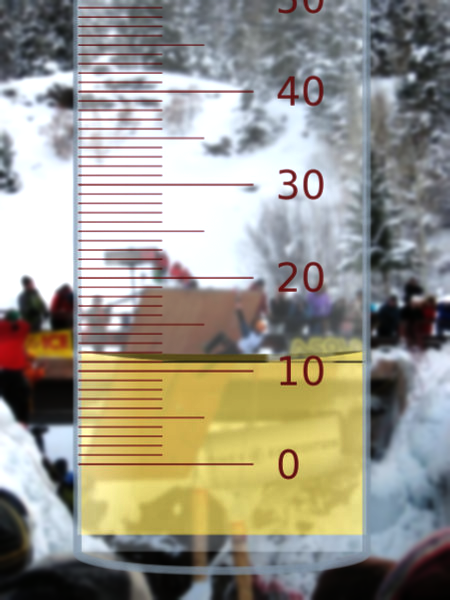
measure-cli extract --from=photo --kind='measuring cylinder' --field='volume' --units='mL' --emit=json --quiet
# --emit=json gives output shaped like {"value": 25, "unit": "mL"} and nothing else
{"value": 11, "unit": "mL"}
